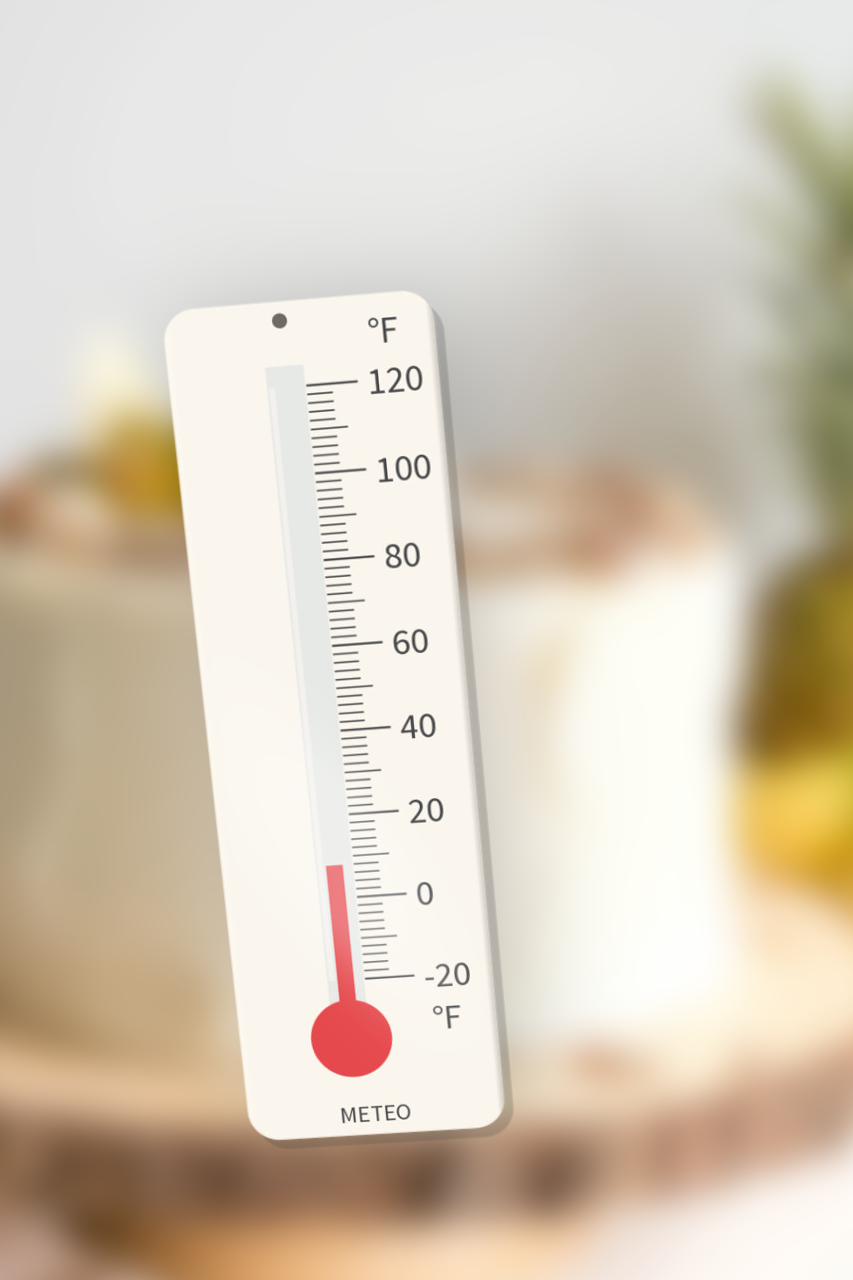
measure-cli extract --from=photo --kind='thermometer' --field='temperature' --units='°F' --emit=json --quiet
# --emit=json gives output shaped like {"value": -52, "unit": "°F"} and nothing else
{"value": 8, "unit": "°F"}
